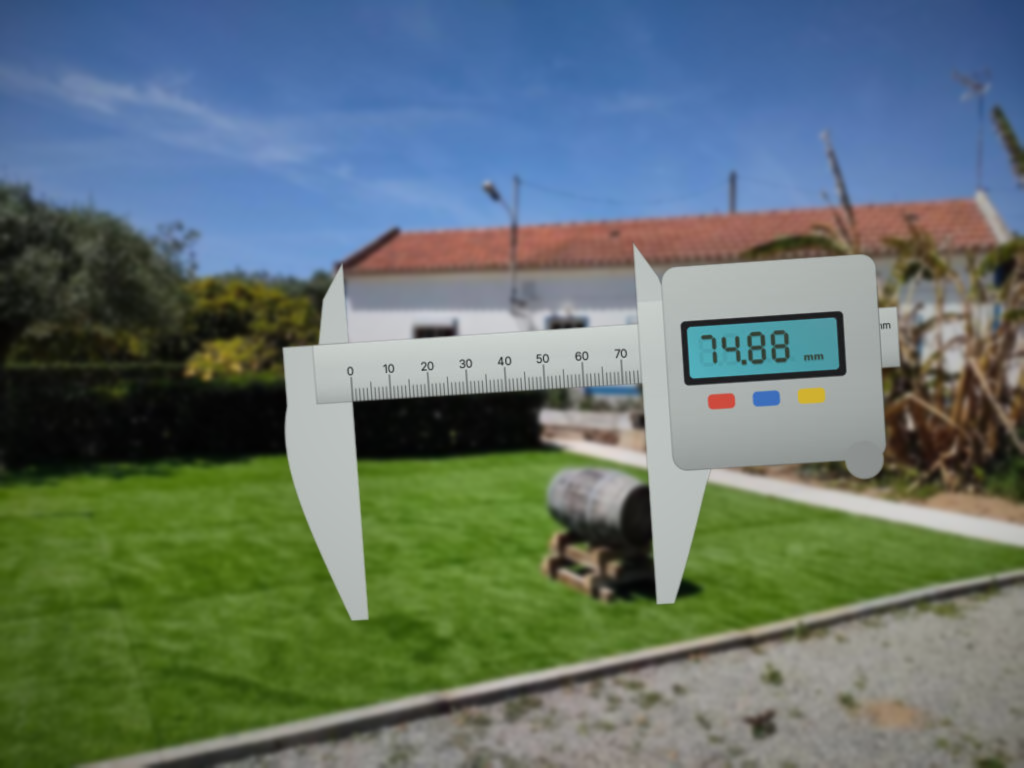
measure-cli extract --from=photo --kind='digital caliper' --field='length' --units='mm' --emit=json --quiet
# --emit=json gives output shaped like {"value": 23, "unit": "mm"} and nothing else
{"value": 74.88, "unit": "mm"}
